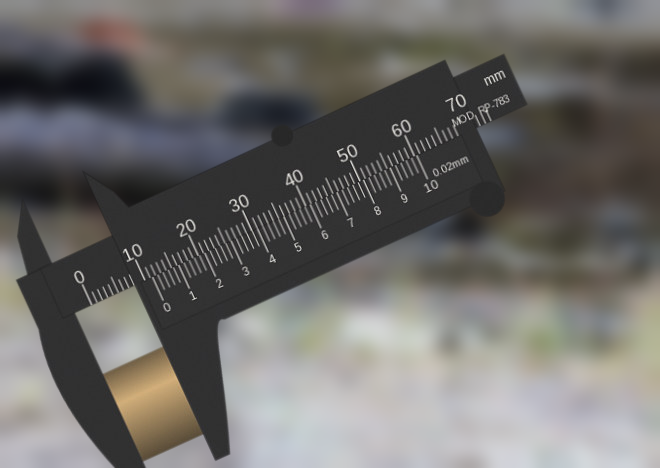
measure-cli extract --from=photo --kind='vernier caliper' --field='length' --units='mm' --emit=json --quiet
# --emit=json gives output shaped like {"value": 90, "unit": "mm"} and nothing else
{"value": 11.4, "unit": "mm"}
